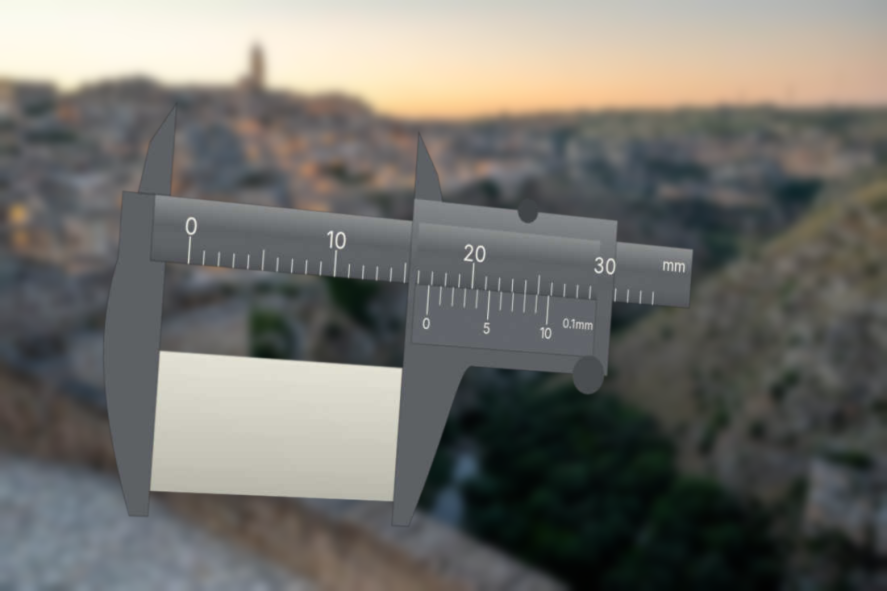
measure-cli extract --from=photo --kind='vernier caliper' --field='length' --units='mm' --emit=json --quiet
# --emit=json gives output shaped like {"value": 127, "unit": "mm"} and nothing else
{"value": 16.8, "unit": "mm"}
